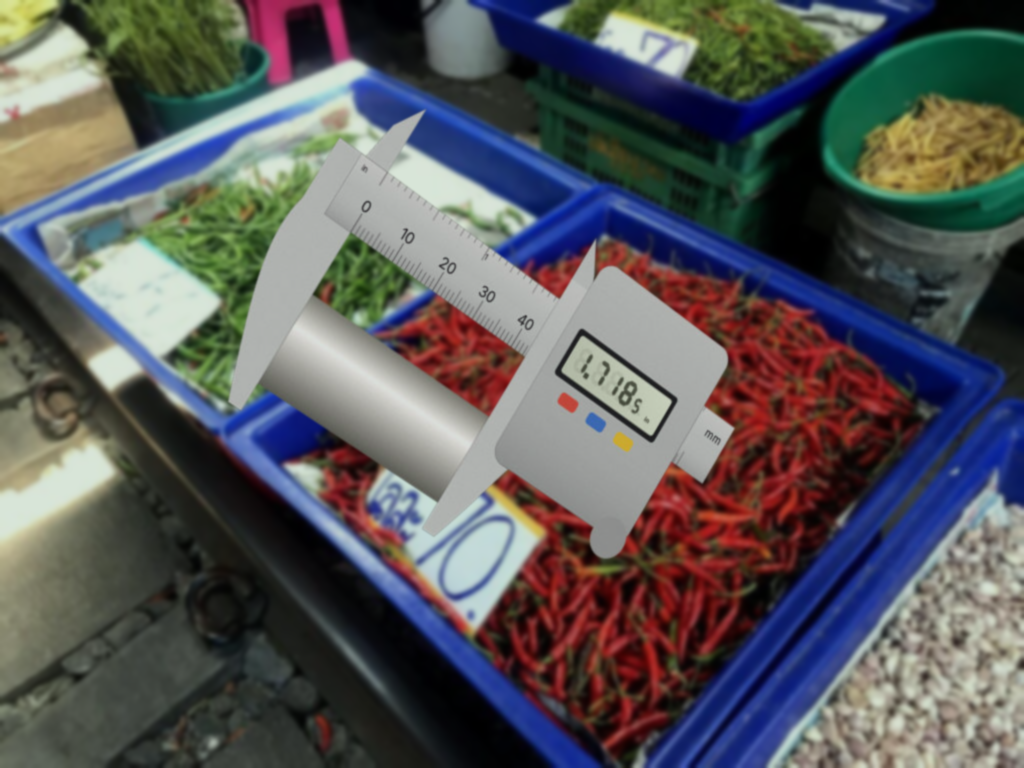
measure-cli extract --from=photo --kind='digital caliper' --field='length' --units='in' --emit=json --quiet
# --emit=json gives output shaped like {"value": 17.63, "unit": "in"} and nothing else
{"value": 1.7185, "unit": "in"}
